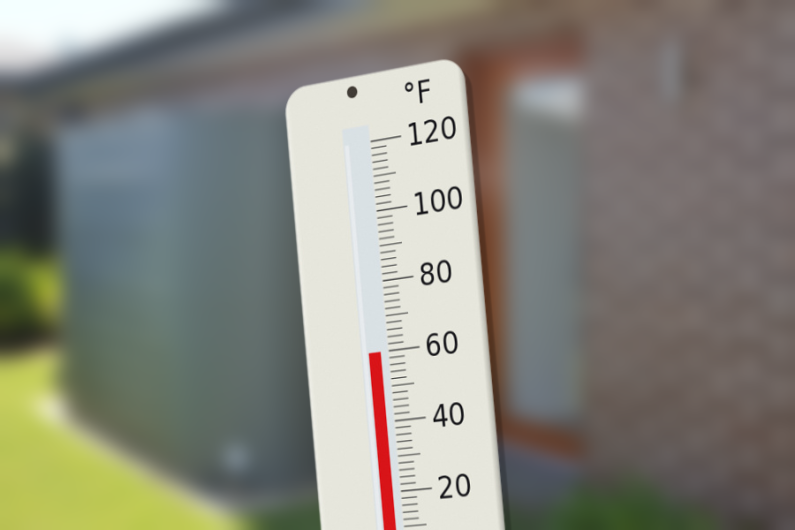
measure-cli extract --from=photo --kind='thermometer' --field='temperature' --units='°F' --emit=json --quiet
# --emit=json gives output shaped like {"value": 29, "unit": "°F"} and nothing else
{"value": 60, "unit": "°F"}
